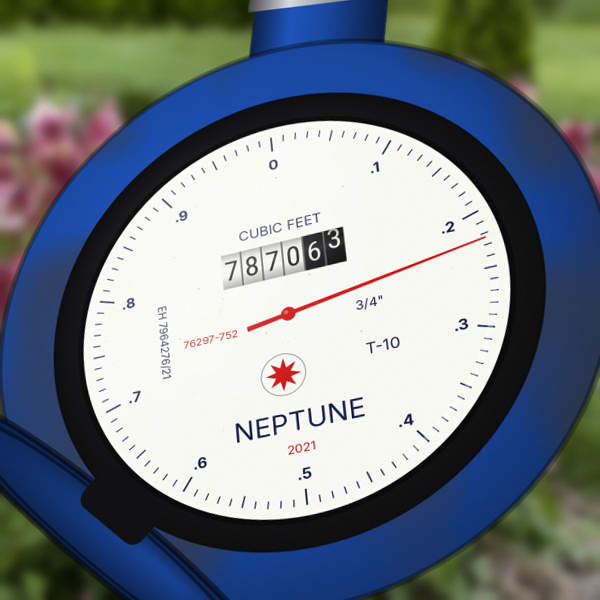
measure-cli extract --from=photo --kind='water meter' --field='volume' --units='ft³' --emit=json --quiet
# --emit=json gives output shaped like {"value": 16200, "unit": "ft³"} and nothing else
{"value": 787063.22, "unit": "ft³"}
